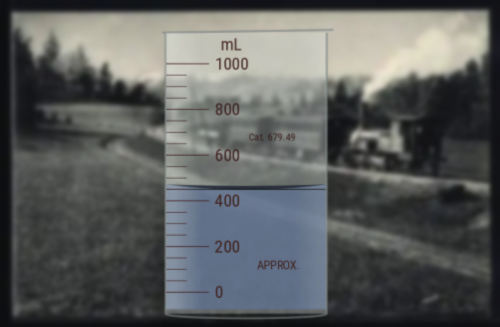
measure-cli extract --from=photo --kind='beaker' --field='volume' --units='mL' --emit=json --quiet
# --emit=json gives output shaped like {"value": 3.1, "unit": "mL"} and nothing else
{"value": 450, "unit": "mL"}
